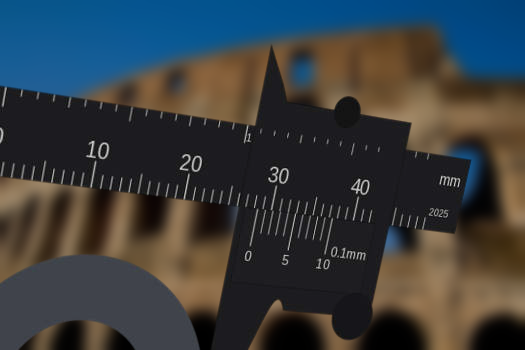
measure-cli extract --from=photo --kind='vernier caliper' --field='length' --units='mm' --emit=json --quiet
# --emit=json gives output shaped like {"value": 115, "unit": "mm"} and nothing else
{"value": 28.4, "unit": "mm"}
